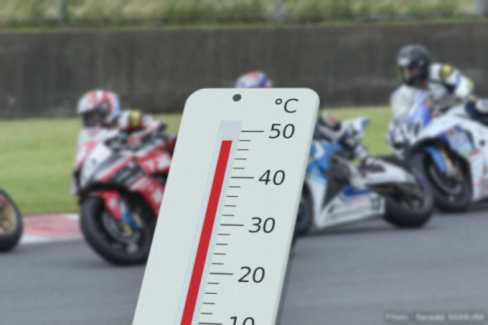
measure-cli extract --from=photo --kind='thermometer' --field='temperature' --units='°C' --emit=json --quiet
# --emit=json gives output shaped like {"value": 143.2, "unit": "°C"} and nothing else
{"value": 48, "unit": "°C"}
